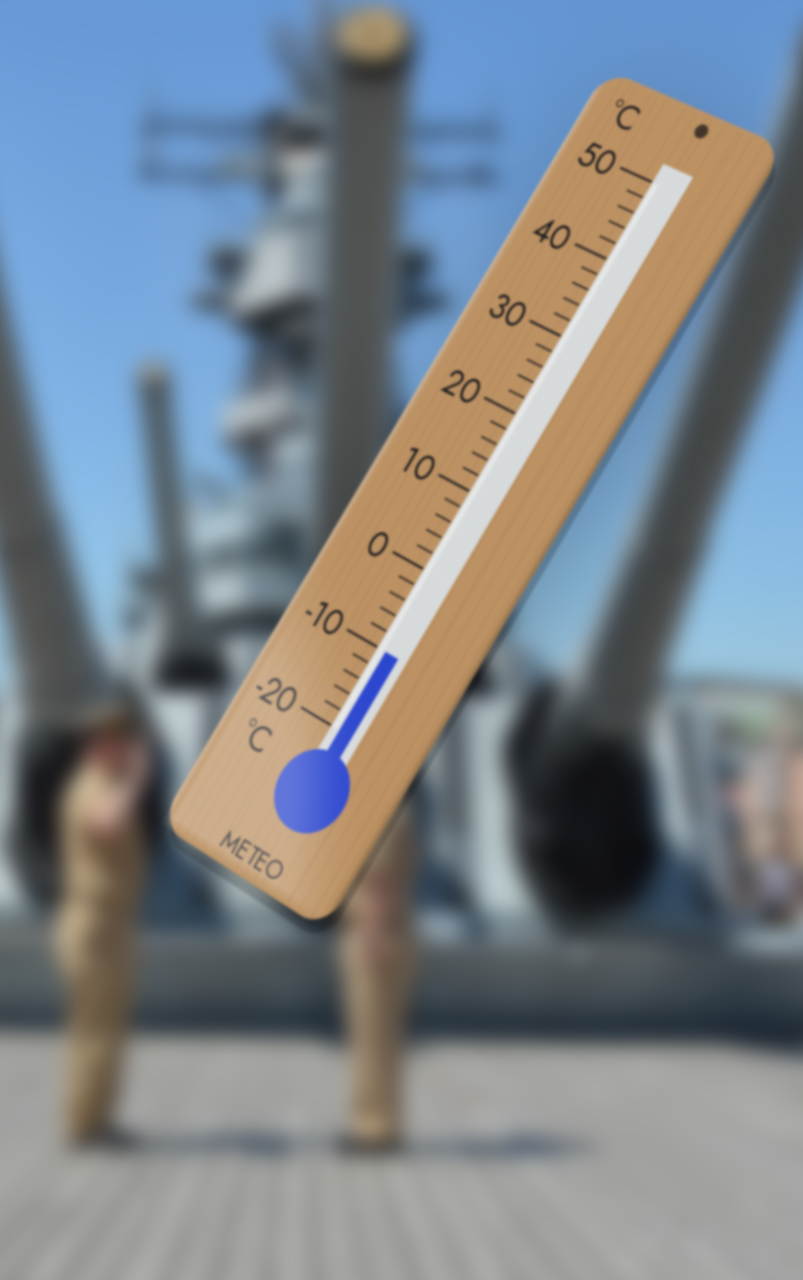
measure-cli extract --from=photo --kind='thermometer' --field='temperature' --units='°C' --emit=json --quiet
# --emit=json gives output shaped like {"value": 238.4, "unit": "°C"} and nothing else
{"value": -10, "unit": "°C"}
